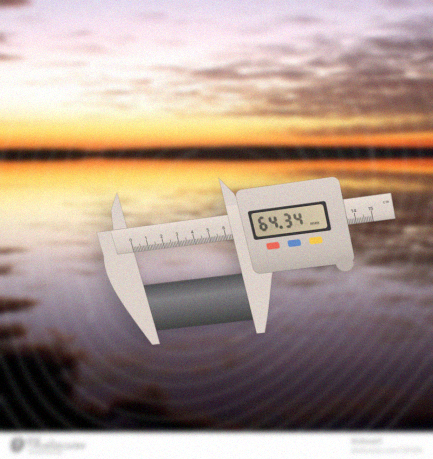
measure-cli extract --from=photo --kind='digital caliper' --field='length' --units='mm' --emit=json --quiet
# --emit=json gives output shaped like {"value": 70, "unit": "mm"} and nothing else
{"value": 64.34, "unit": "mm"}
